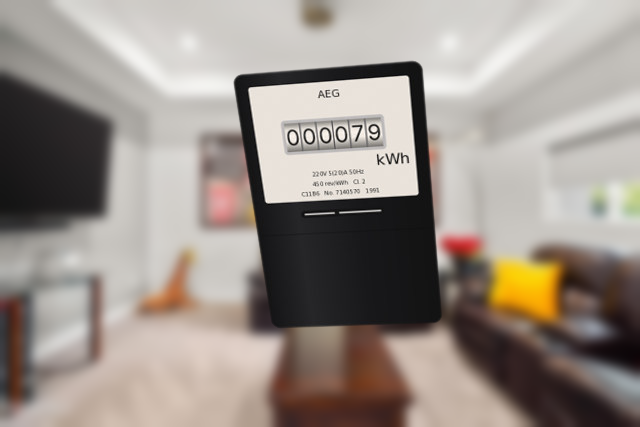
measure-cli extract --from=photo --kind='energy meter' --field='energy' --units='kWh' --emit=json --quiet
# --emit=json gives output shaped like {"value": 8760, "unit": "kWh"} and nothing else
{"value": 79, "unit": "kWh"}
